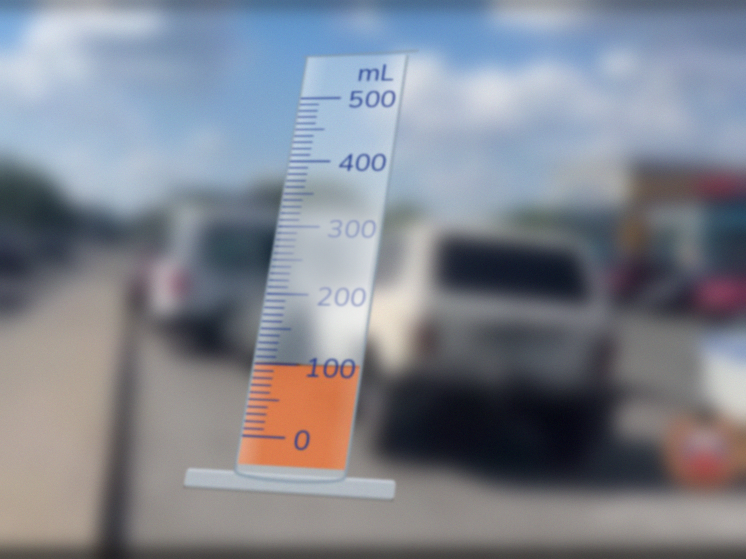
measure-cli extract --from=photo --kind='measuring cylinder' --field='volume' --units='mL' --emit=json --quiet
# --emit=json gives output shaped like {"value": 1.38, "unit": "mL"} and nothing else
{"value": 100, "unit": "mL"}
